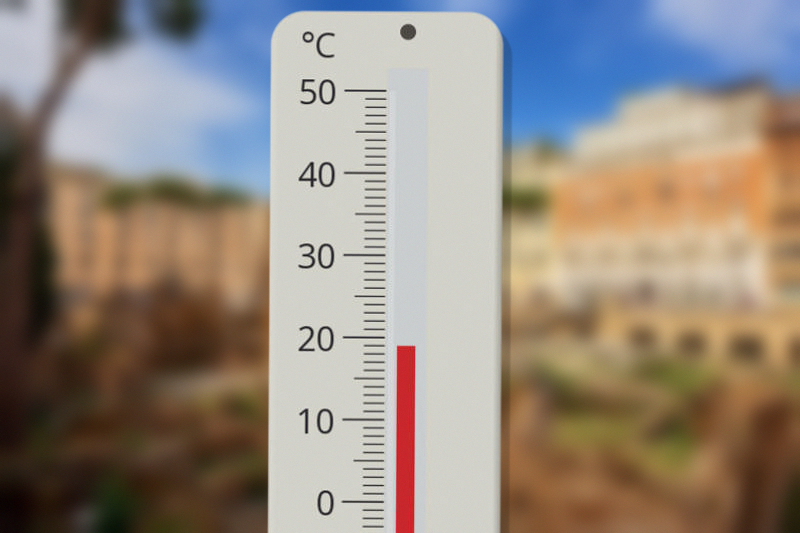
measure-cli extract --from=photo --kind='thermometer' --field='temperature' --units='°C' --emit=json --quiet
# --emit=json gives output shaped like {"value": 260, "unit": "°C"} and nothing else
{"value": 19, "unit": "°C"}
